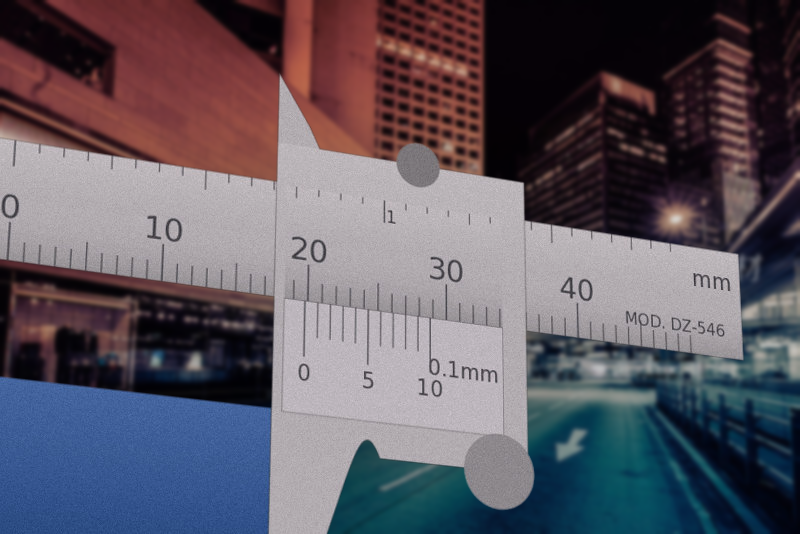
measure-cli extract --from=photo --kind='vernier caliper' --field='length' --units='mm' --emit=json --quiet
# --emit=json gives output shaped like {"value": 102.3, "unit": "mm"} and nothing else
{"value": 19.8, "unit": "mm"}
